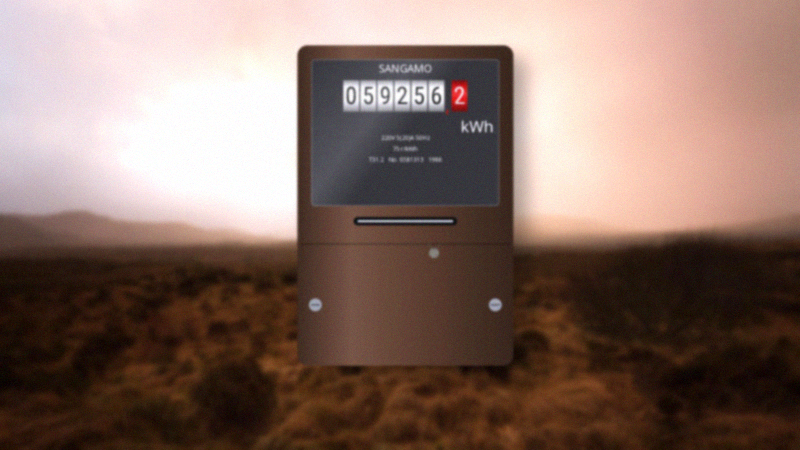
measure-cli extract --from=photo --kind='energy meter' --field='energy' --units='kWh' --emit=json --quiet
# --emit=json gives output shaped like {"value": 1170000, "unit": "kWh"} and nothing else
{"value": 59256.2, "unit": "kWh"}
